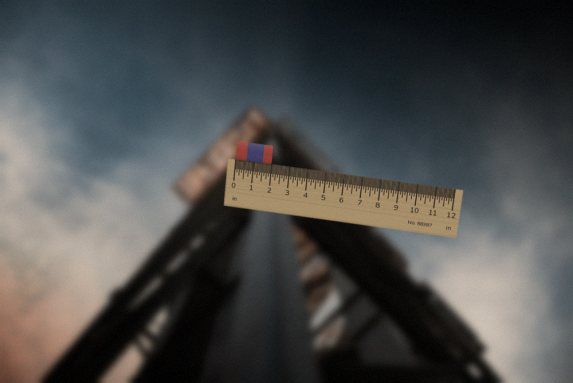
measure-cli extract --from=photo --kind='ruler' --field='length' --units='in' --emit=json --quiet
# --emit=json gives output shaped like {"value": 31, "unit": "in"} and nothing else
{"value": 2, "unit": "in"}
